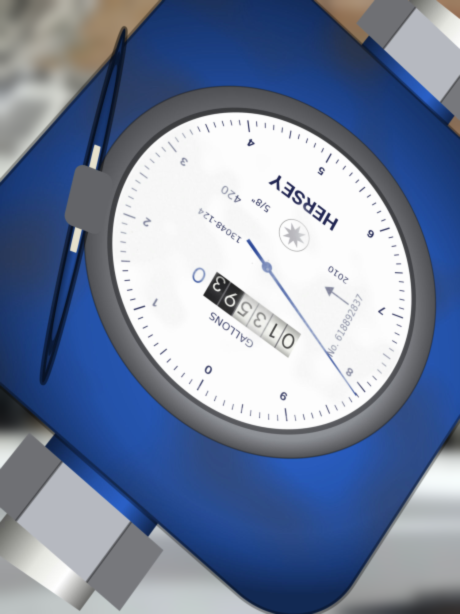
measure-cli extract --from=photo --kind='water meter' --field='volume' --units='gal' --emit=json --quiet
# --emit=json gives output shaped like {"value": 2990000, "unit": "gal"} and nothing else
{"value": 135928.1, "unit": "gal"}
